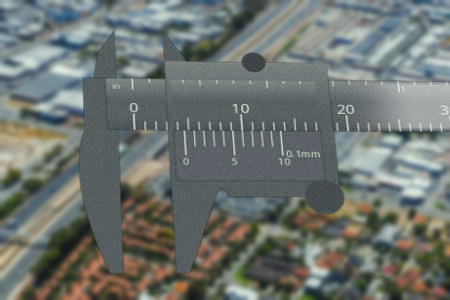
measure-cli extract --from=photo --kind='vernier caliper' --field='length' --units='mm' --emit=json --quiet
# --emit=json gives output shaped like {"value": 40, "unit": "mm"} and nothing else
{"value": 4.6, "unit": "mm"}
